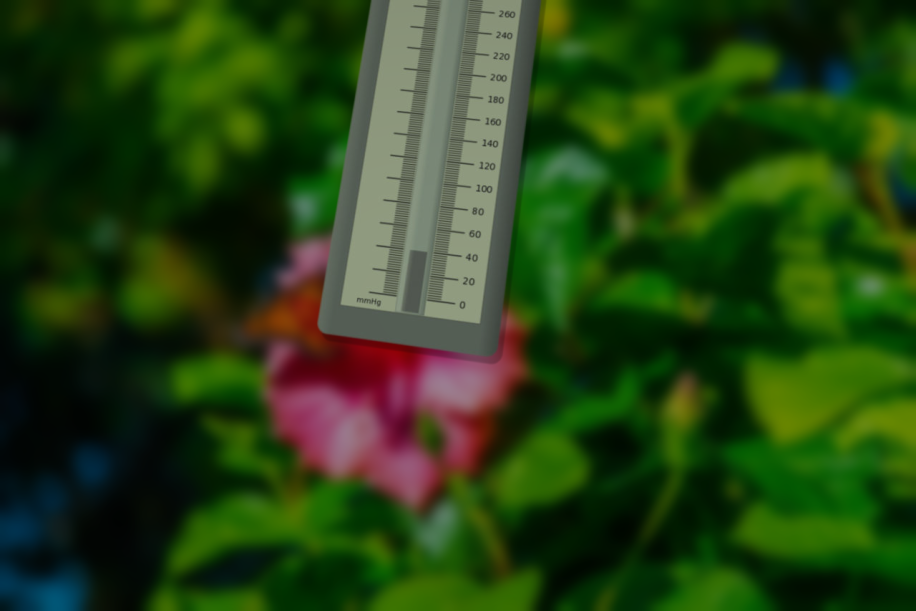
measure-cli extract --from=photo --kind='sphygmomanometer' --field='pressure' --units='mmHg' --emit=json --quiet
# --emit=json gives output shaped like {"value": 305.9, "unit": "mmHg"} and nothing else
{"value": 40, "unit": "mmHg"}
